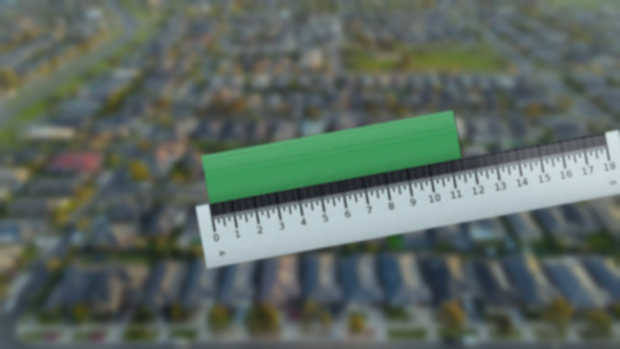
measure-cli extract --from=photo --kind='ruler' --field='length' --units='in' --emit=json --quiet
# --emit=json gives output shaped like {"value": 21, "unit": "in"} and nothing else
{"value": 11.5, "unit": "in"}
